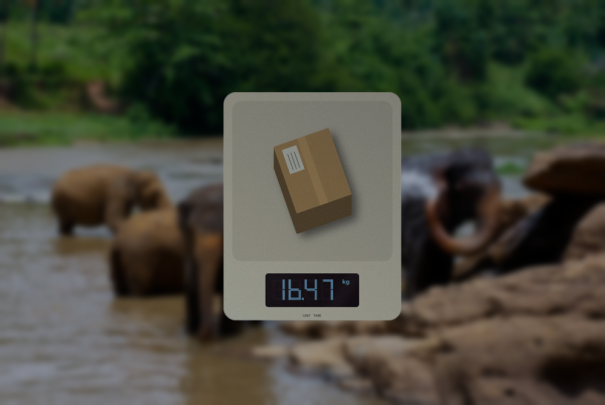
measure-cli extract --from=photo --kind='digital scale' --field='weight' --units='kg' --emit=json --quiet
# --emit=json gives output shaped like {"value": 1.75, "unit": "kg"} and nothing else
{"value": 16.47, "unit": "kg"}
